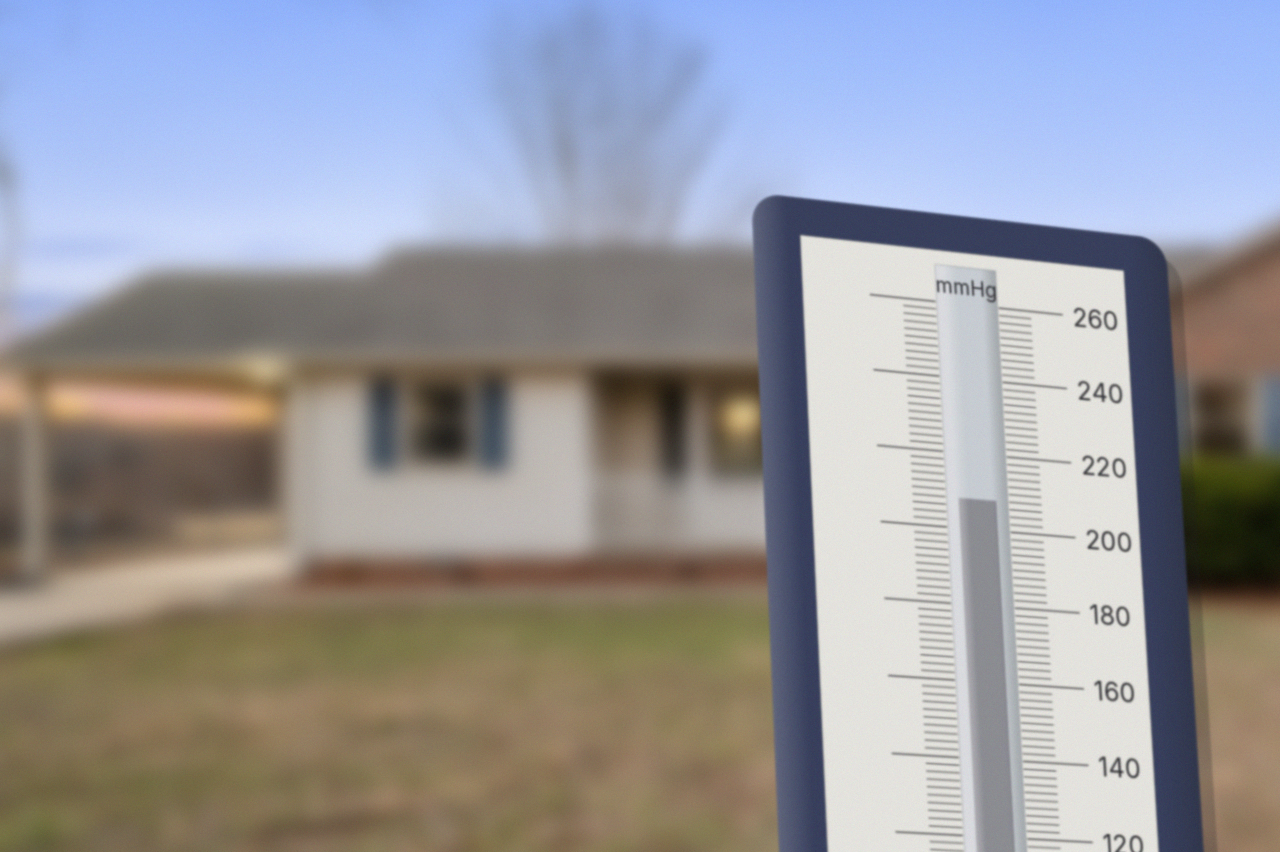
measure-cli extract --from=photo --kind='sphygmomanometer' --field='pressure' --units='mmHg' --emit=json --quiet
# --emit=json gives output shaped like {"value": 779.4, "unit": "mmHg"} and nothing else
{"value": 208, "unit": "mmHg"}
